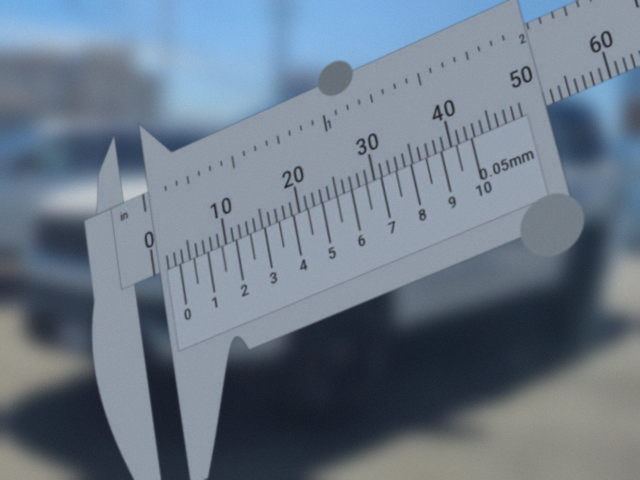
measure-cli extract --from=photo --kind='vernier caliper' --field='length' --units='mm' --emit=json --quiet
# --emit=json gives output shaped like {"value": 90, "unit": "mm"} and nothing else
{"value": 3.6, "unit": "mm"}
